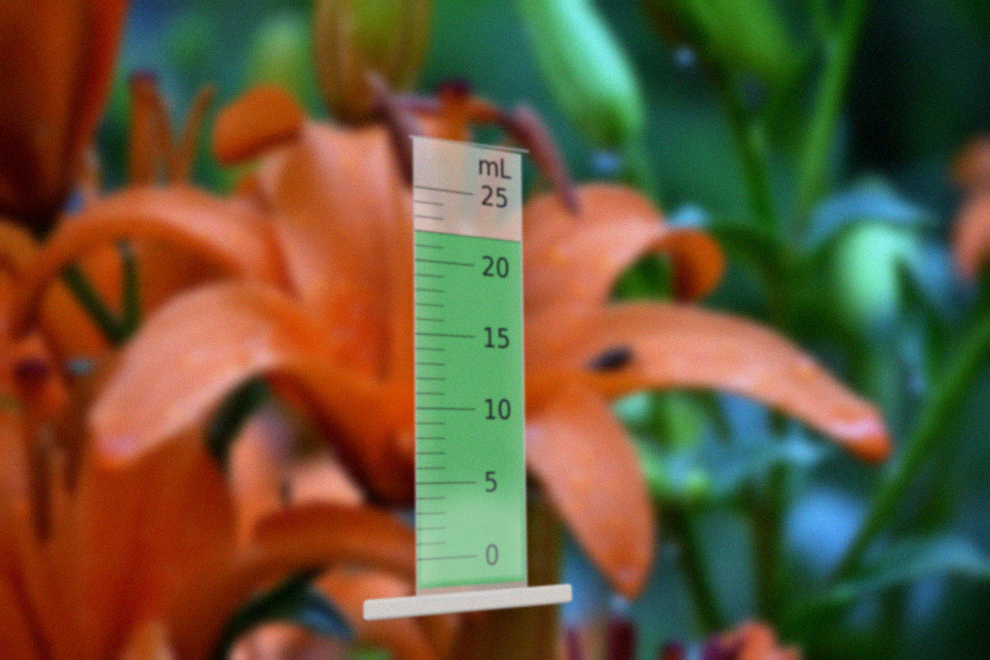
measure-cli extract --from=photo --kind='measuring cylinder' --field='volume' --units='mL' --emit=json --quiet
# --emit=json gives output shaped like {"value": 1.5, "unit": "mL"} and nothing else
{"value": 22, "unit": "mL"}
